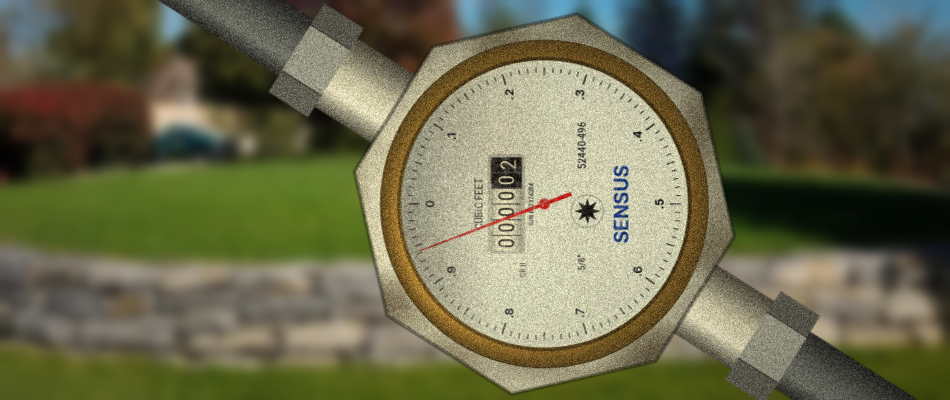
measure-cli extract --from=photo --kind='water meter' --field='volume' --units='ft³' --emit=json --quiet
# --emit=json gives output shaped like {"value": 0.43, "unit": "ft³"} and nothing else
{"value": 1.94, "unit": "ft³"}
